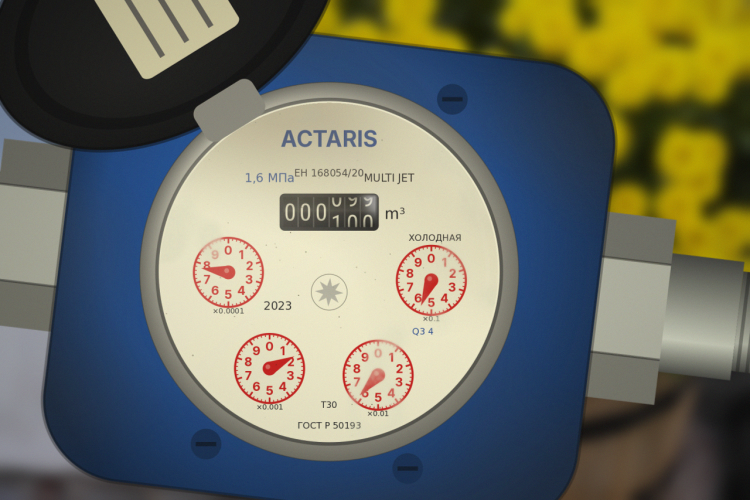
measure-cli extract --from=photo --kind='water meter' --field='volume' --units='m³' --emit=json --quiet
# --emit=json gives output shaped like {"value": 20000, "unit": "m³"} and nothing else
{"value": 99.5617, "unit": "m³"}
